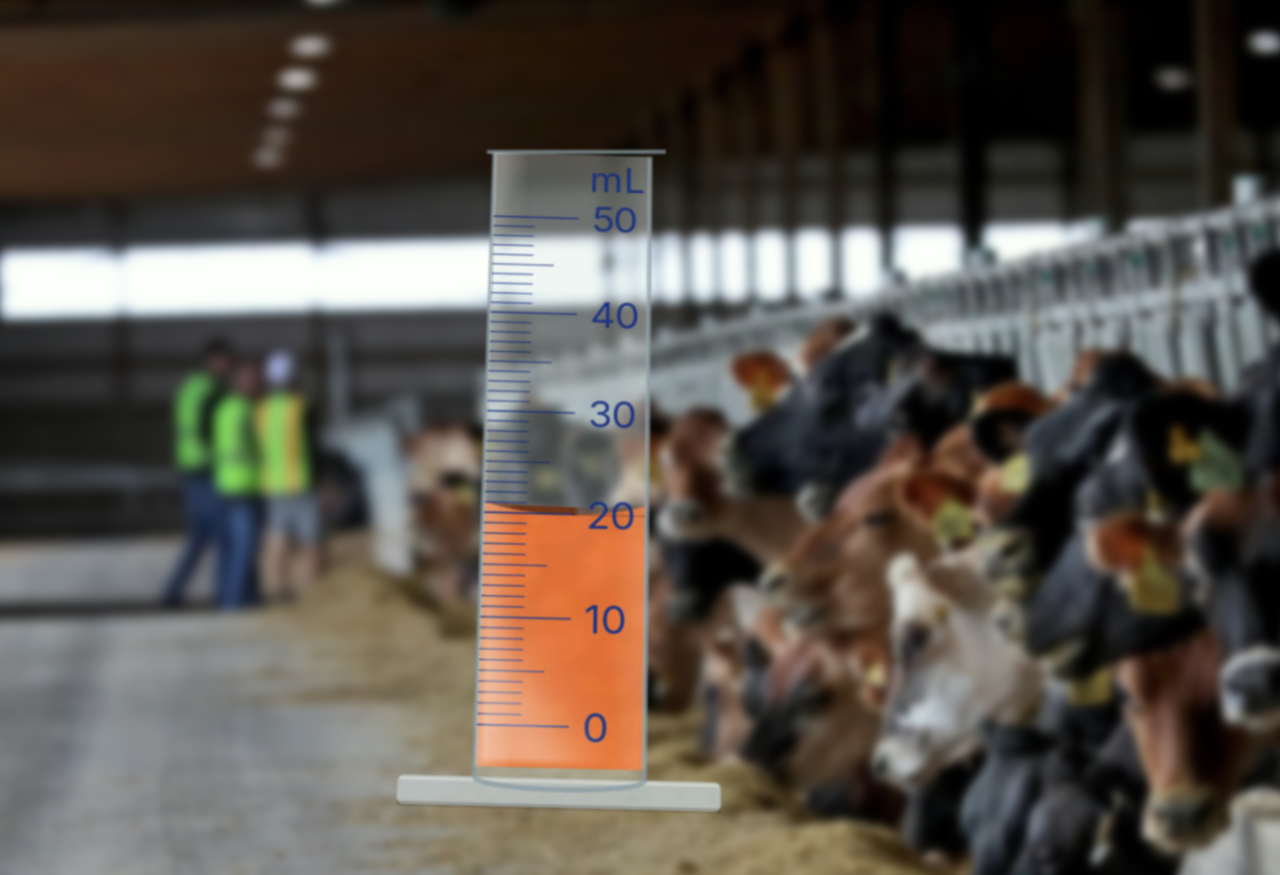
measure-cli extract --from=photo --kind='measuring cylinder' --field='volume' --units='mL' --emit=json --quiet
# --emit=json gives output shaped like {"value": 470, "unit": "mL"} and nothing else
{"value": 20, "unit": "mL"}
